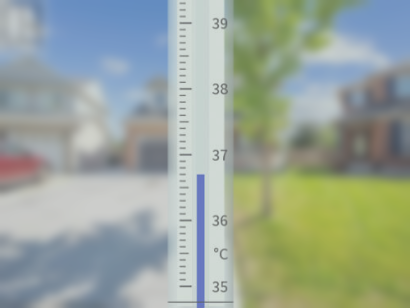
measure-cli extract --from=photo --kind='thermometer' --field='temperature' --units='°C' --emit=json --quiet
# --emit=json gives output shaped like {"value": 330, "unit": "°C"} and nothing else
{"value": 36.7, "unit": "°C"}
